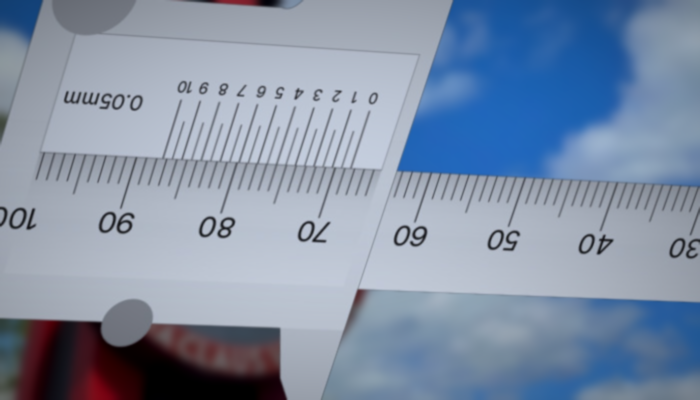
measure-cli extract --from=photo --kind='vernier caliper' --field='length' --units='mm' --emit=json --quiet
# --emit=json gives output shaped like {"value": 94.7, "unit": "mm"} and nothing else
{"value": 68.4, "unit": "mm"}
